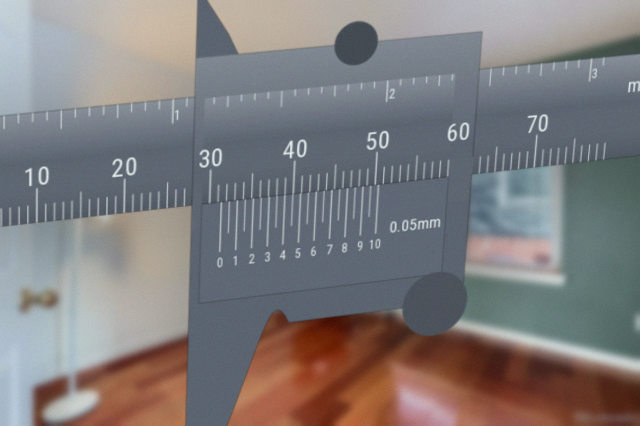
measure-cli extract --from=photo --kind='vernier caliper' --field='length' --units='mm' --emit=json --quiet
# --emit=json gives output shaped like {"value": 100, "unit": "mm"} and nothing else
{"value": 31.4, "unit": "mm"}
